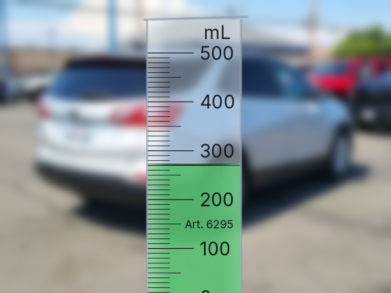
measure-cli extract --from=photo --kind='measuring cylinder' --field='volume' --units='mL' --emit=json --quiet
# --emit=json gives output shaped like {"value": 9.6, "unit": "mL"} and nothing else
{"value": 270, "unit": "mL"}
